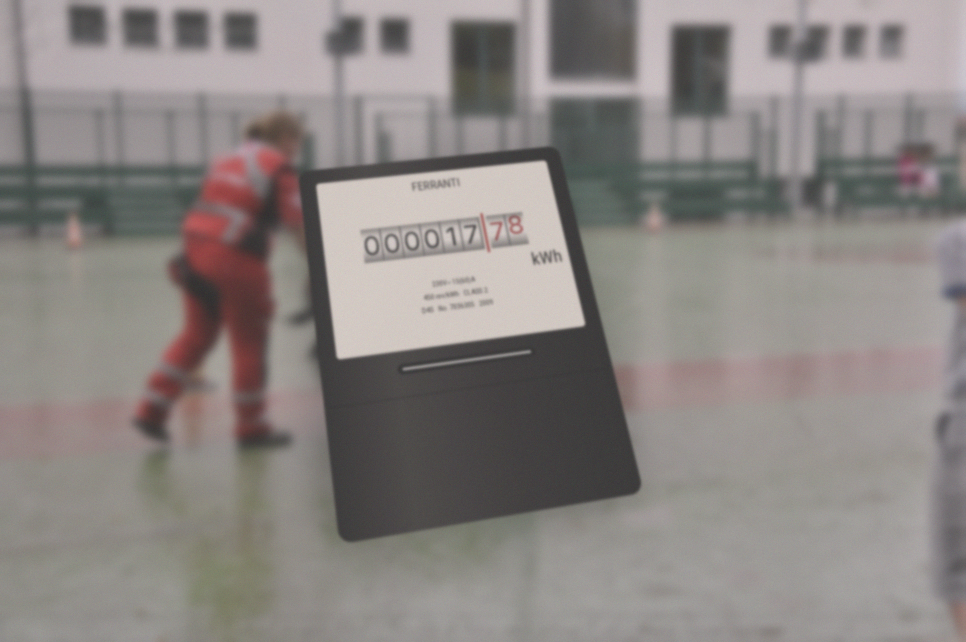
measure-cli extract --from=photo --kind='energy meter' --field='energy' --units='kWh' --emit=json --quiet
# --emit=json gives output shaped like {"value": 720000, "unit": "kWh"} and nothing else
{"value": 17.78, "unit": "kWh"}
